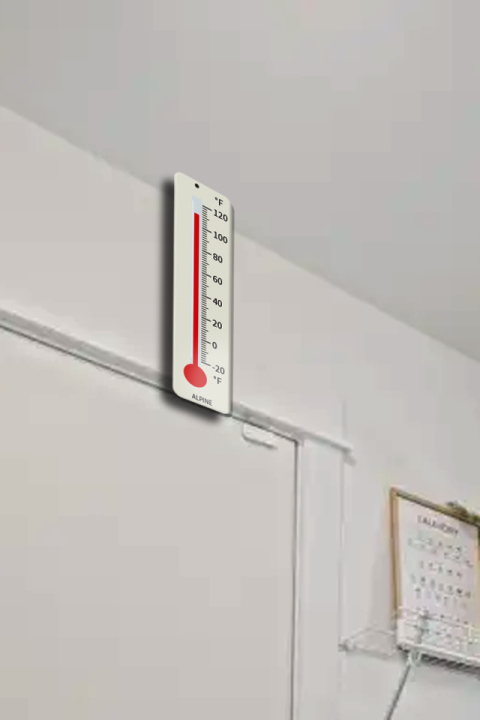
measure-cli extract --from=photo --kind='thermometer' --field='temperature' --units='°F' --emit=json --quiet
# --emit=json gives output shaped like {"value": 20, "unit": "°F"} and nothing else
{"value": 110, "unit": "°F"}
